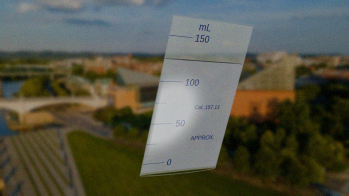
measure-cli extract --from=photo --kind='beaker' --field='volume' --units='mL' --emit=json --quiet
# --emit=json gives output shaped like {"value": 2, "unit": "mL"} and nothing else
{"value": 125, "unit": "mL"}
